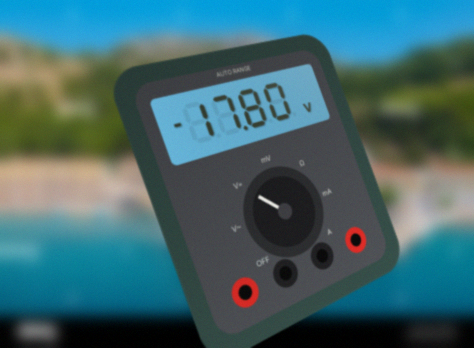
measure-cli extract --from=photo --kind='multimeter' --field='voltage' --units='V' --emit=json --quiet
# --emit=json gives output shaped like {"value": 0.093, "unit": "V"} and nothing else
{"value": -17.80, "unit": "V"}
